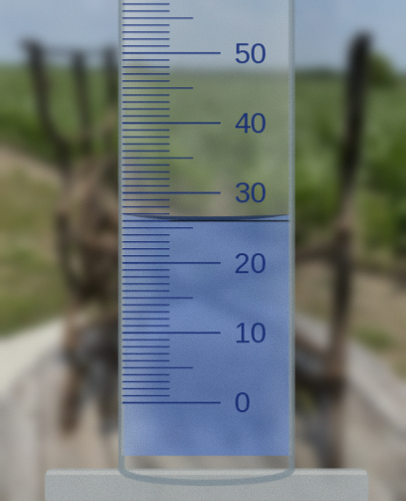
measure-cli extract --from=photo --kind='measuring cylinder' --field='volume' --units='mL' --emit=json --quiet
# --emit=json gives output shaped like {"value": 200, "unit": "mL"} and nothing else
{"value": 26, "unit": "mL"}
